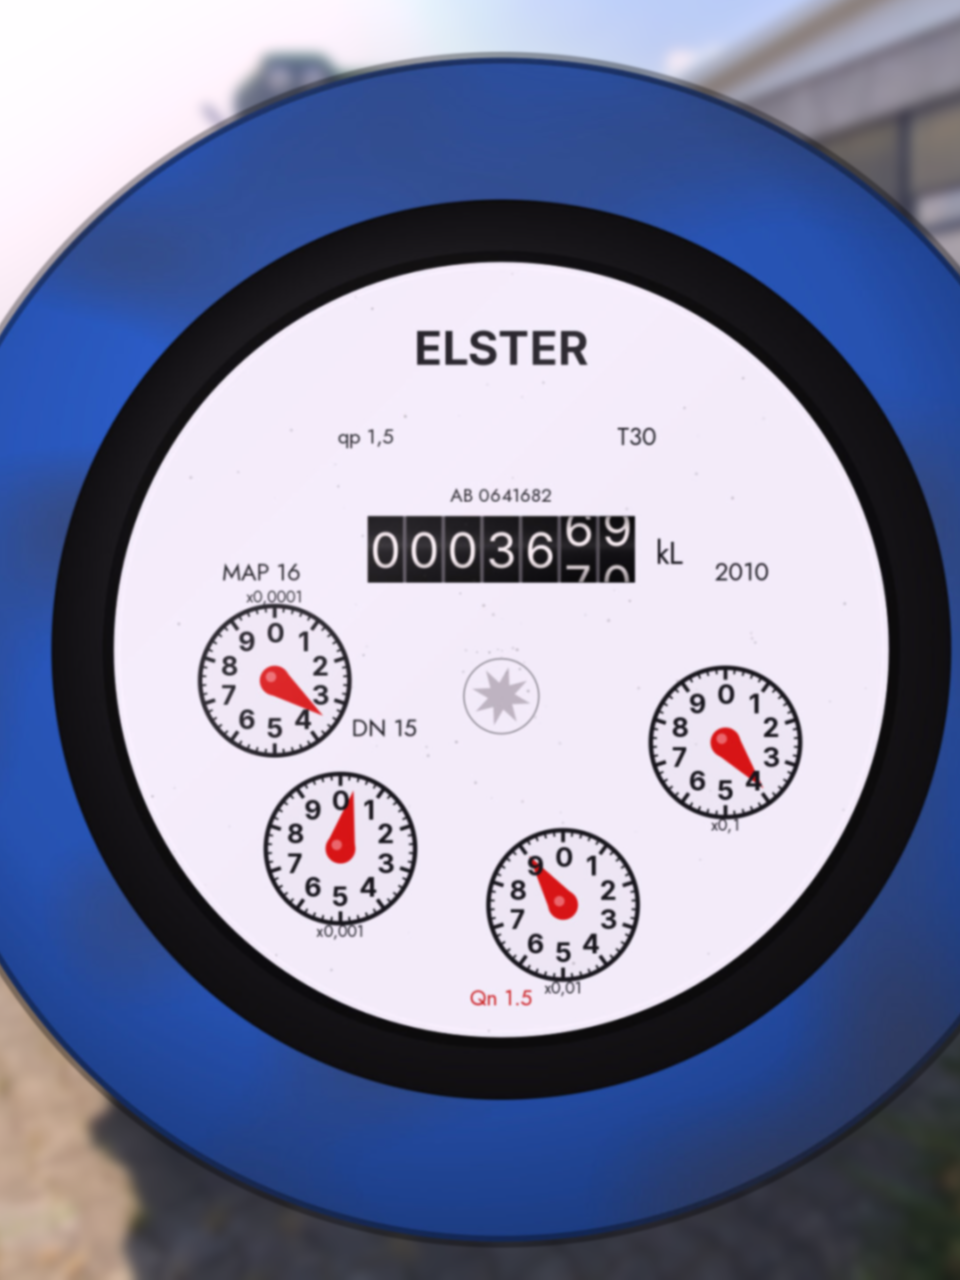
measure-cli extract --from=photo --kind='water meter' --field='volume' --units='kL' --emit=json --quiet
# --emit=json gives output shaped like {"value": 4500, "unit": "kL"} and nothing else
{"value": 3669.3903, "unit": "kL"}
